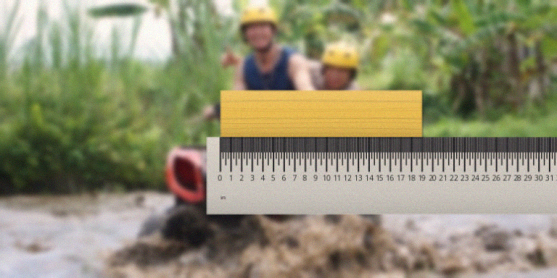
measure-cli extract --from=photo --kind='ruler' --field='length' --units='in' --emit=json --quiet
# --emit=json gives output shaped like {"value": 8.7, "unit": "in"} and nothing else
{"value": 19, "unit": "in"}
